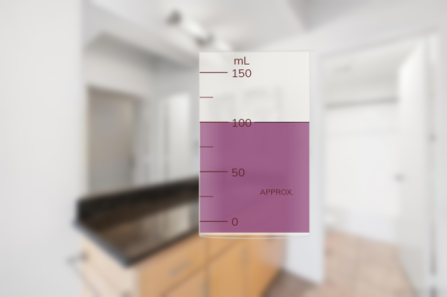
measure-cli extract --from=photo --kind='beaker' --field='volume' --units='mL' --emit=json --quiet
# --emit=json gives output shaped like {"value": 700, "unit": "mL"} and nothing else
{"value": 100, "unit": "mL"}
